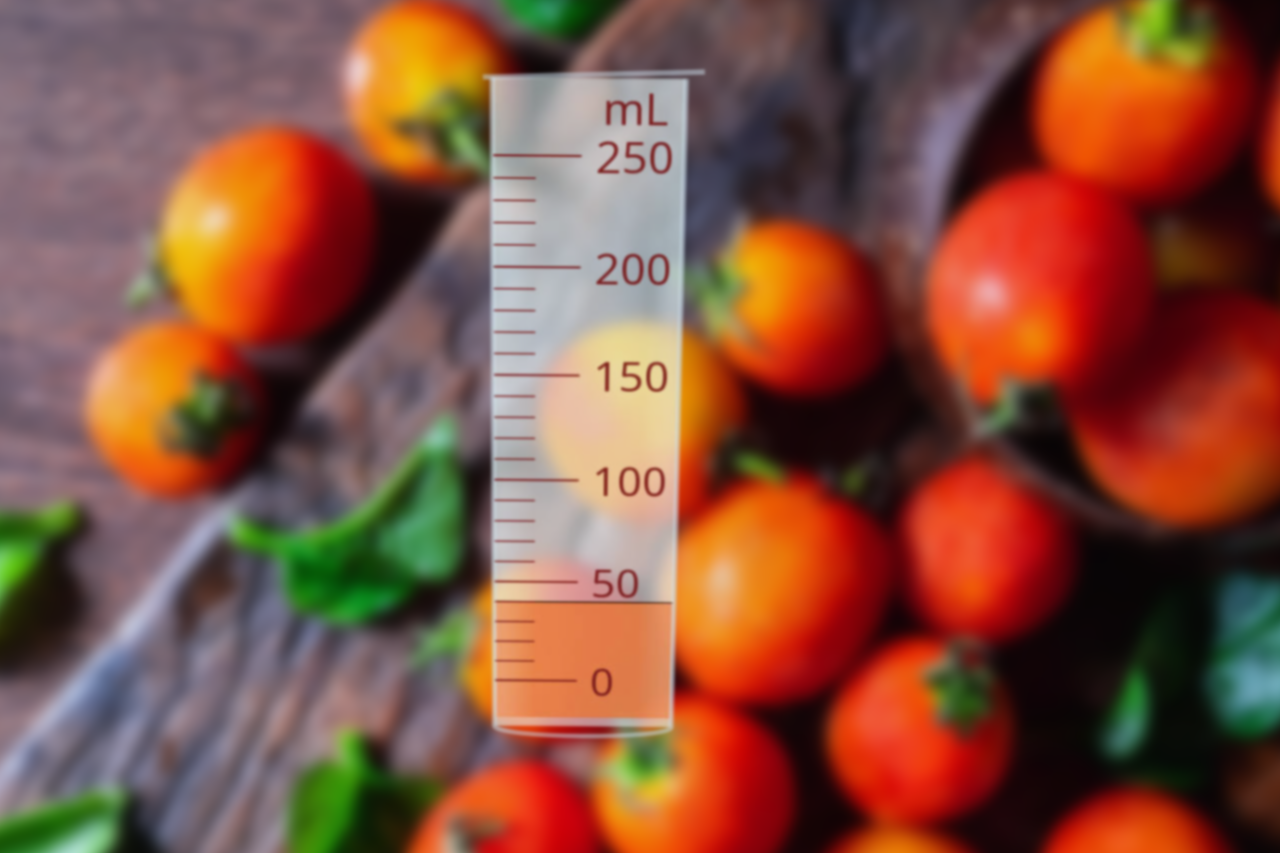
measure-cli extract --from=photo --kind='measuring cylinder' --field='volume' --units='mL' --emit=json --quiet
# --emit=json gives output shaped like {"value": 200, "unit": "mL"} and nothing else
{"value": 40, "unit": "mL"}
